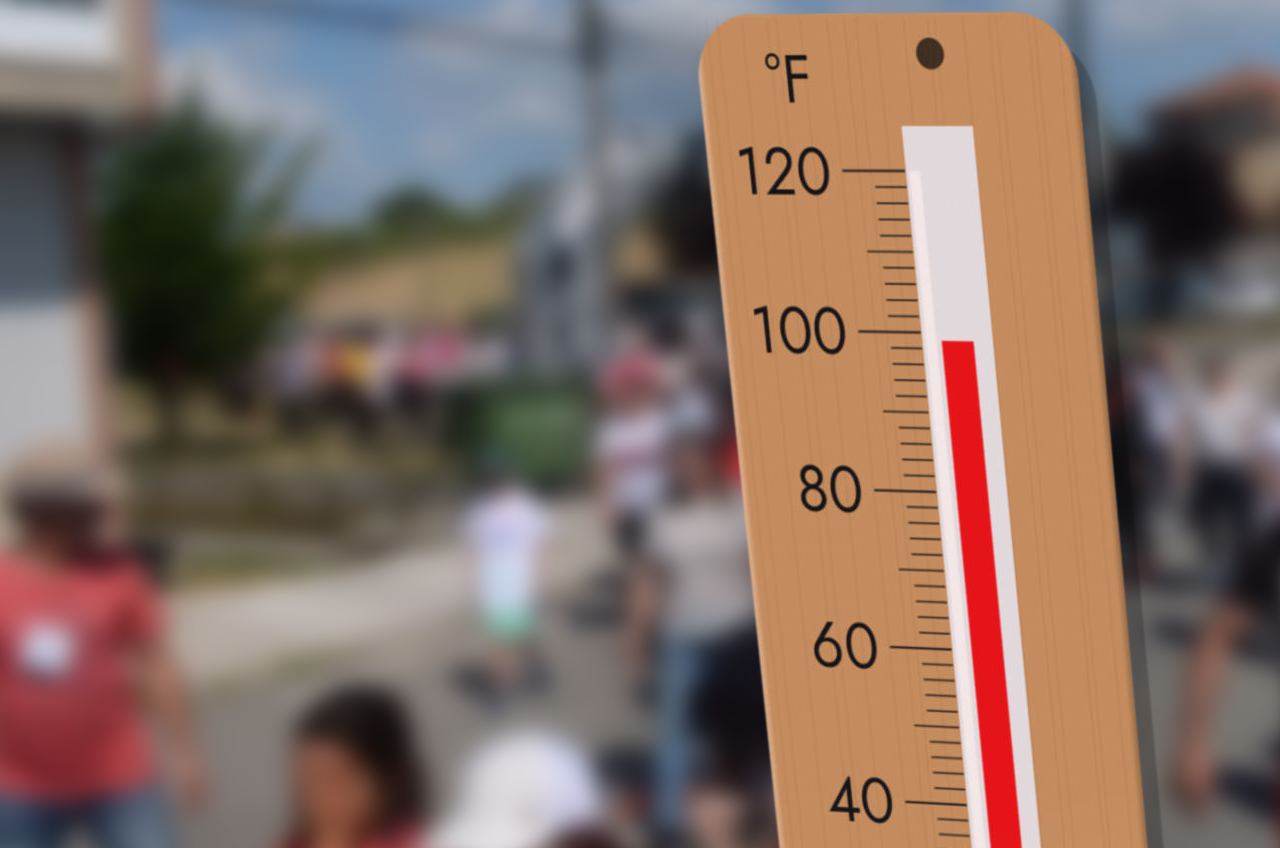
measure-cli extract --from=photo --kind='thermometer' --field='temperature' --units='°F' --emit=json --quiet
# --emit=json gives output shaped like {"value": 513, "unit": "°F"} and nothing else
{"value": 99, "unit": "°F"}
